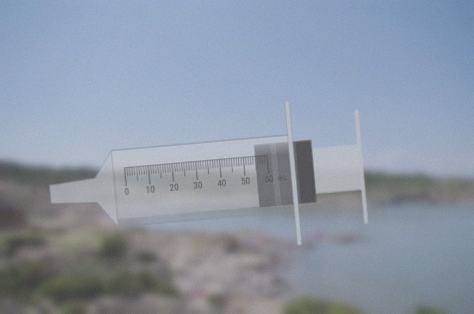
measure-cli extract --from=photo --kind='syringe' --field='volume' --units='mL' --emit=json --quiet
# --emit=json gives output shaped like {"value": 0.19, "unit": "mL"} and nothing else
{"value": 55, "unit": "mL"}
